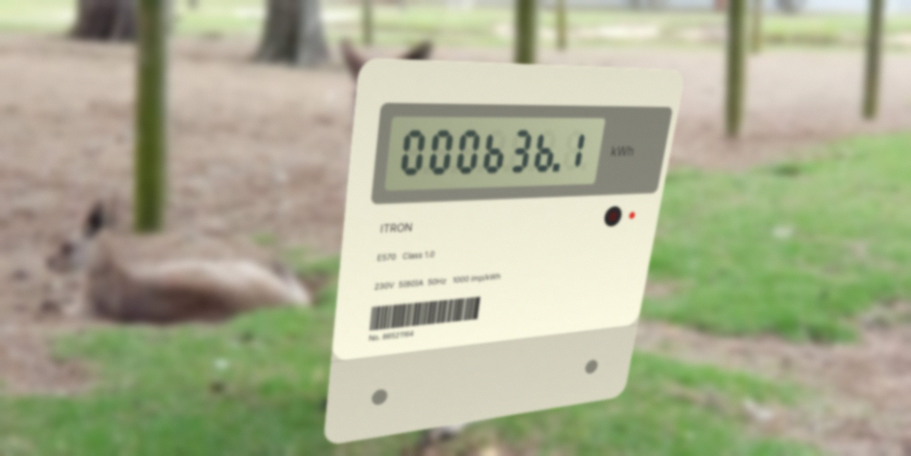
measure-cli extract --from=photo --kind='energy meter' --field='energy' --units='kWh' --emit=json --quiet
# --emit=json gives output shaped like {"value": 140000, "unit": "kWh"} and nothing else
{"value": 636.1, "unit": "kWh"}
